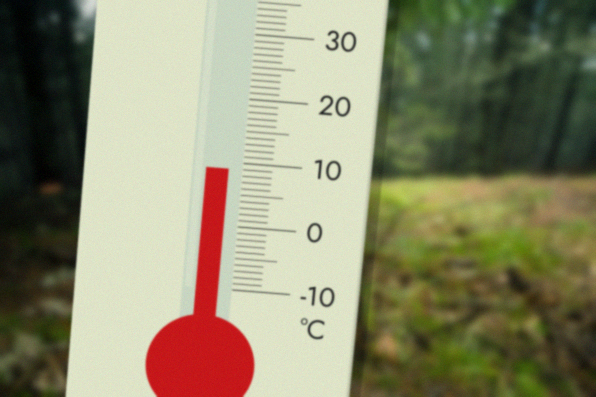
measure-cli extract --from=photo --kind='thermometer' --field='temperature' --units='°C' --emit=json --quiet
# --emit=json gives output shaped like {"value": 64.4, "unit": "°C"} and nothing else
{"value": 9, "unit": "°C"}
